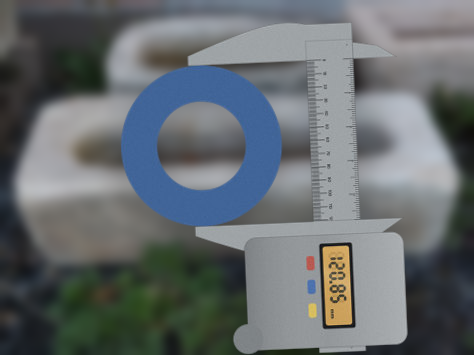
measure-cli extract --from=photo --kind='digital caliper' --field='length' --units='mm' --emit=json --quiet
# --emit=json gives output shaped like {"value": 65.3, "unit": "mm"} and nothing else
{"value": 120.85, "unit": "mm"}
